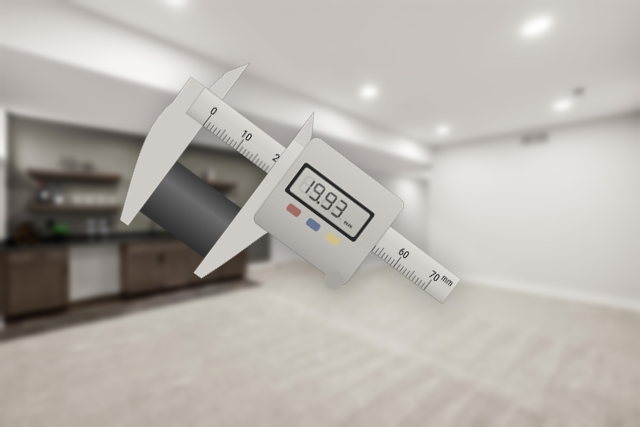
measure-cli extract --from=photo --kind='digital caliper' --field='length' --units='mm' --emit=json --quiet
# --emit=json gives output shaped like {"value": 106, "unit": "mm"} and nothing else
{"value": 19.93, "unit": "mm"}
